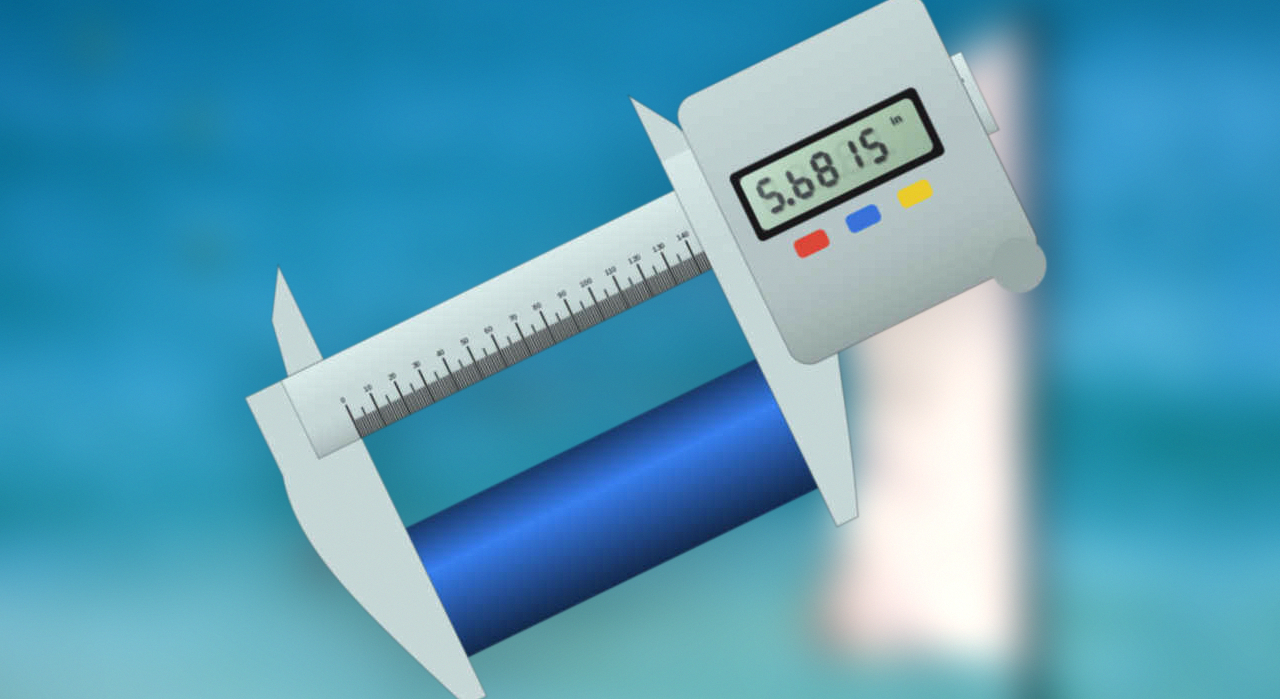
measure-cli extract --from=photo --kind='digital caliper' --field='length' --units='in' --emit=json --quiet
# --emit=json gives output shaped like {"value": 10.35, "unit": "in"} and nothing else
{"value": 5.6815, "unit": "in"}
